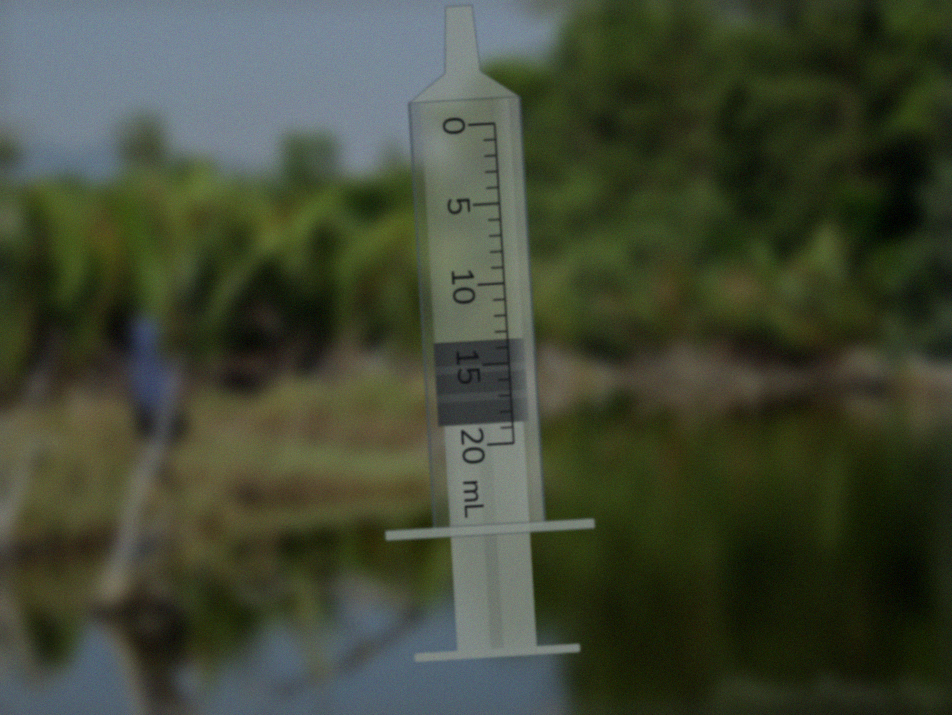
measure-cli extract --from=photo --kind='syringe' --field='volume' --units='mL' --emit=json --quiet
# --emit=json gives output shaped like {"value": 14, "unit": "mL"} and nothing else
{"value": 13.5, "unit": "mL"}
